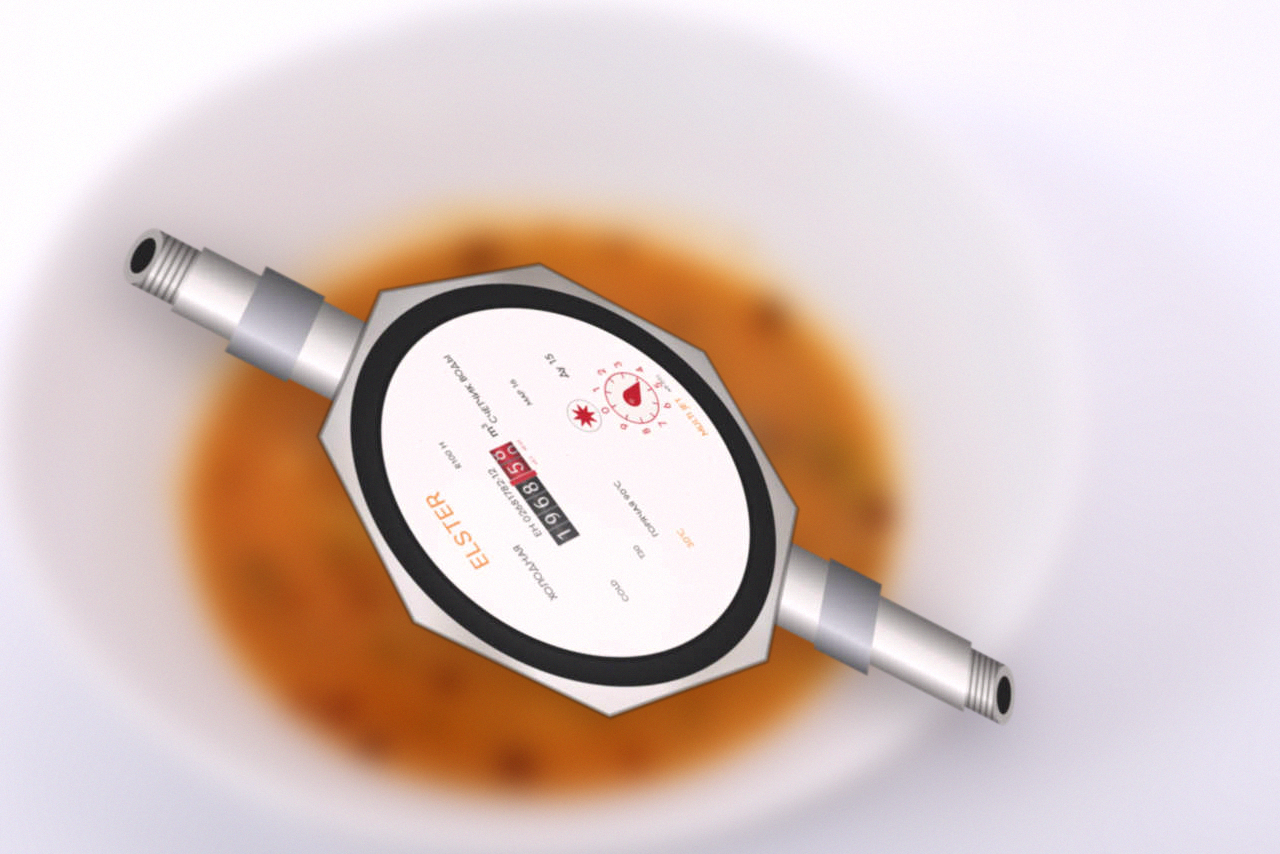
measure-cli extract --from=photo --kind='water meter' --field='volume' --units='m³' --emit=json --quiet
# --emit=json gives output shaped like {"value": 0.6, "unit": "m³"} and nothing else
{"value": 1968.584, "unit": "m³"}
